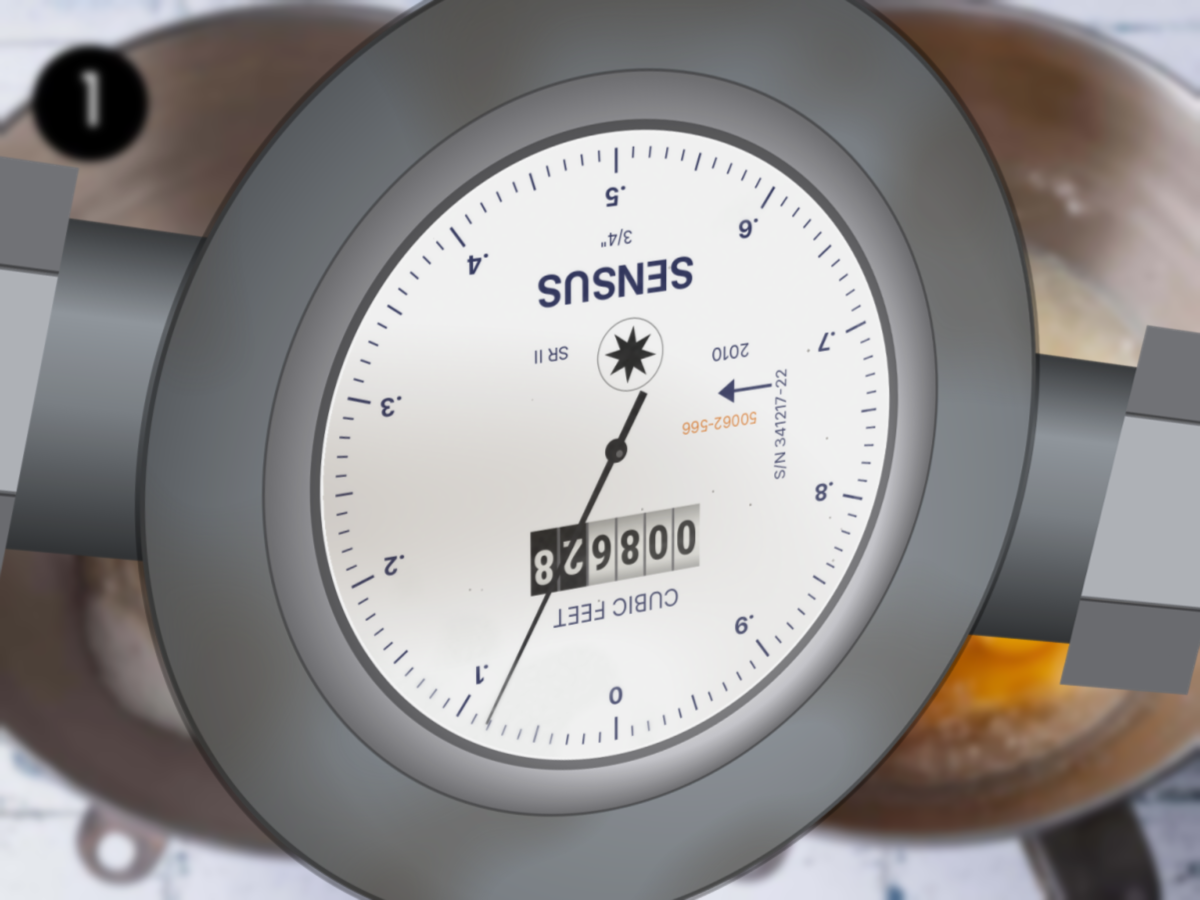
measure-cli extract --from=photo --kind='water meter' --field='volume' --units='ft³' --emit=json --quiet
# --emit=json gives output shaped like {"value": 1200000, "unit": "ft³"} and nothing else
{"value": 8628.08, "unit": "ft³"}
